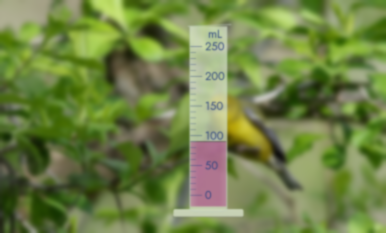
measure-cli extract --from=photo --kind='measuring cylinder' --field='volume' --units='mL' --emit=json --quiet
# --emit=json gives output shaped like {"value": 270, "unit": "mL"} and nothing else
{"value": 90, "unit": "mL"}
